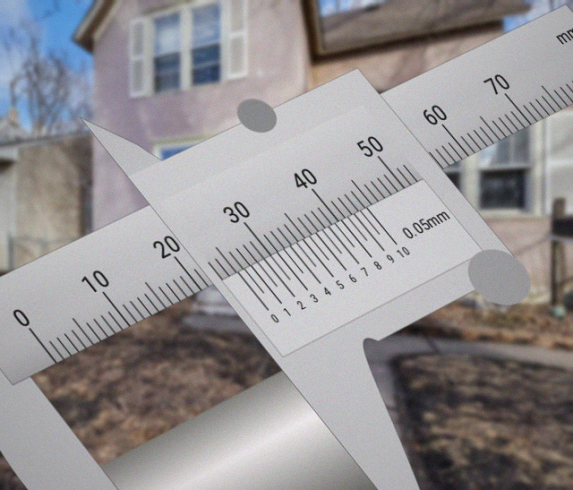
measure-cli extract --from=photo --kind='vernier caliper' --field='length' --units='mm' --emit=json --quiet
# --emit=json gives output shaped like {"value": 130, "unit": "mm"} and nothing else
{"value": 25.2, "unit": "mm"}
